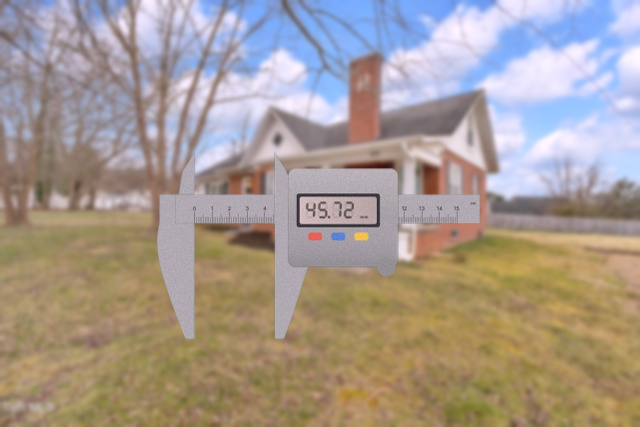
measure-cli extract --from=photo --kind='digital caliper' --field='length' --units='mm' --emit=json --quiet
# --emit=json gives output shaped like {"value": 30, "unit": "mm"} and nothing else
{"value": 45.72, "unit": "mm"}
